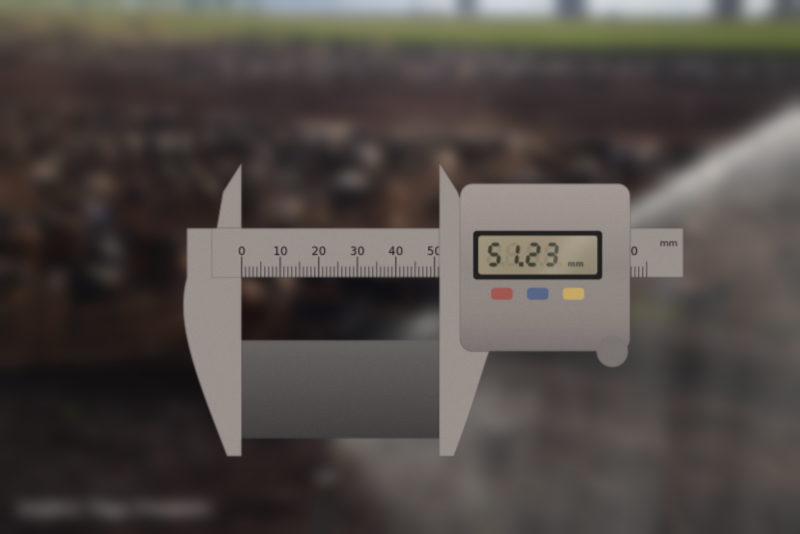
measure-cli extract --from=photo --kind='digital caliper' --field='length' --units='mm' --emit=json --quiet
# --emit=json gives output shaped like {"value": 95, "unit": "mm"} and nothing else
{"value": 51.23, "unit": "mm"}
